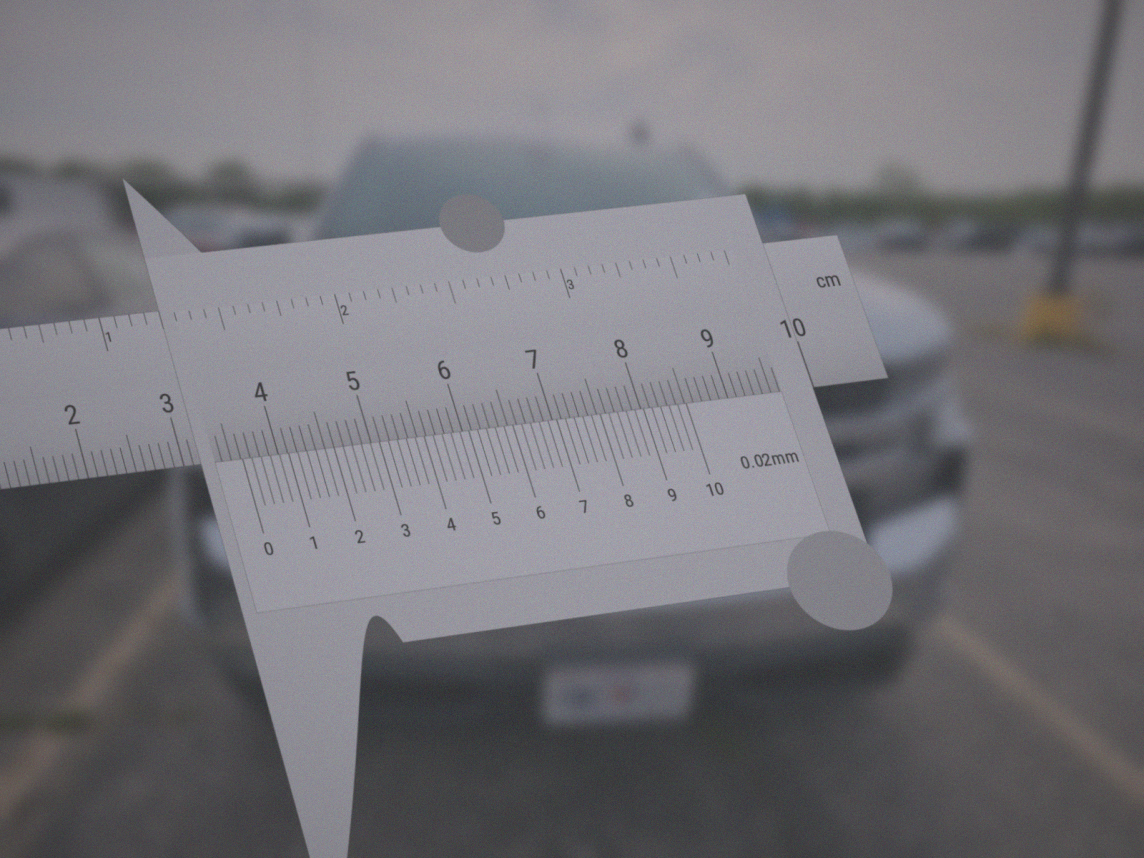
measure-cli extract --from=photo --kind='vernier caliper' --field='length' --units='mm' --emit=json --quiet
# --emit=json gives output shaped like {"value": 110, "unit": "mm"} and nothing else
{"value": 36.2, "unit": "mm"}
